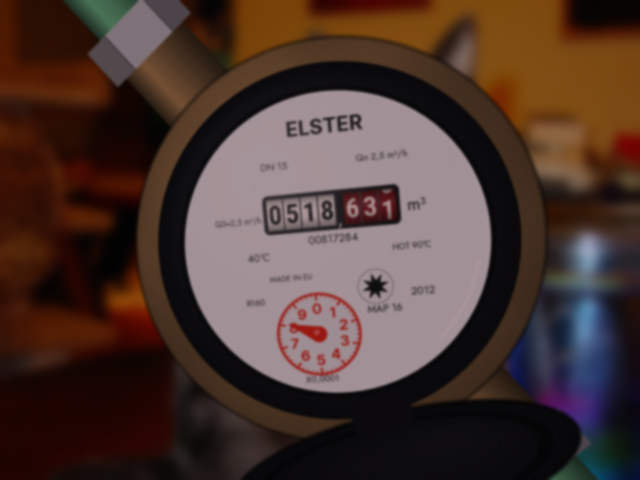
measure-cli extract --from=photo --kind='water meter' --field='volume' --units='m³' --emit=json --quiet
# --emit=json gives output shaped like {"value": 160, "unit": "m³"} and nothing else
{"value": 518.6308, "unit": "m³"}
